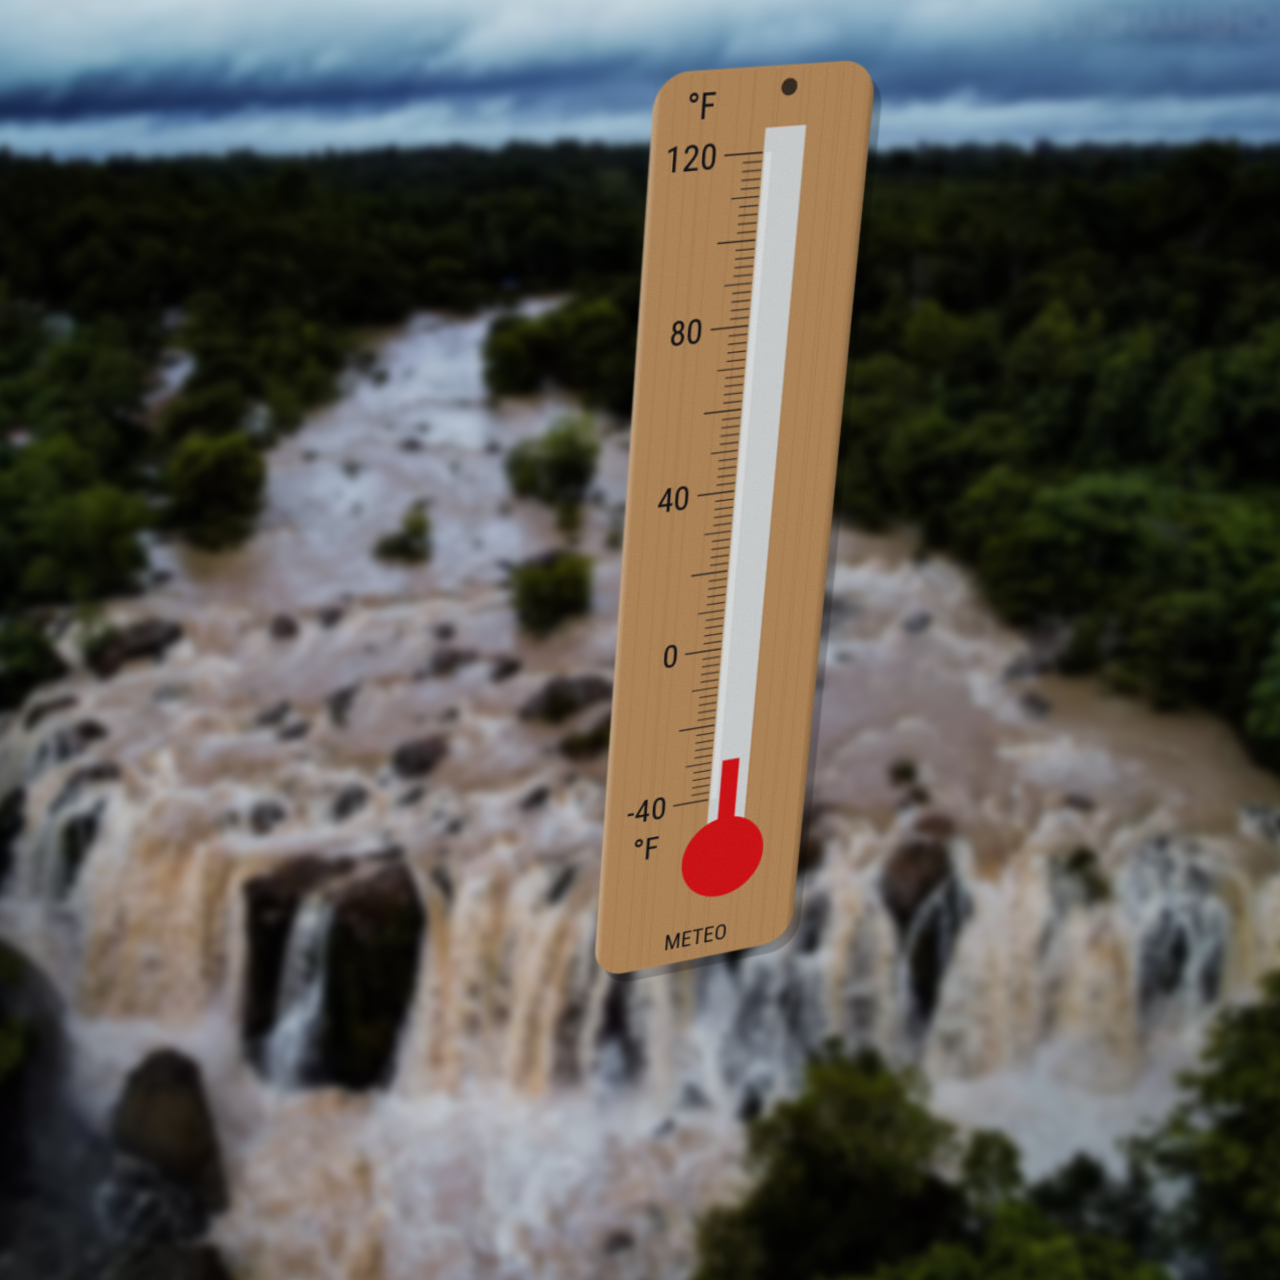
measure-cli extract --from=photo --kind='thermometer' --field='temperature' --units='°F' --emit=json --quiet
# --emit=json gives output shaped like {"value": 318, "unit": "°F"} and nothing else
{"value": -30, "unit": "°F"}
